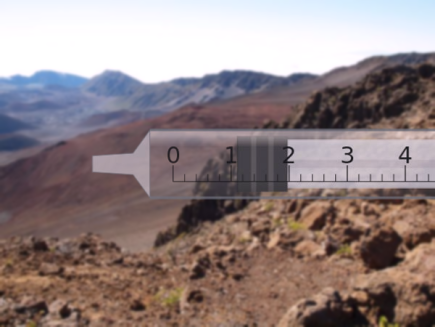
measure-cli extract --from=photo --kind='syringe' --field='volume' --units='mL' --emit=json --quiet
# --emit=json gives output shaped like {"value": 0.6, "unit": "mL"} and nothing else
{"value": 1.1, "unit": "mL"}
